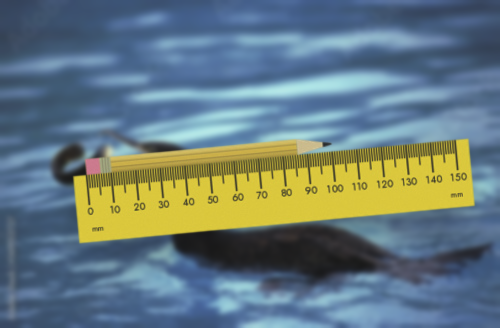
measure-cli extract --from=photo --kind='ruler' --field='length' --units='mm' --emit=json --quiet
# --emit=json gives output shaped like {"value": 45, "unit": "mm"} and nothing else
{"value": 100, "unit": "mm"}
